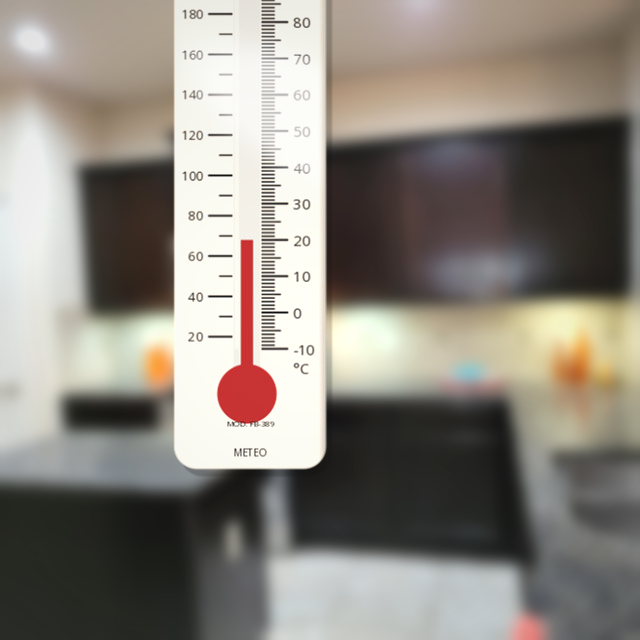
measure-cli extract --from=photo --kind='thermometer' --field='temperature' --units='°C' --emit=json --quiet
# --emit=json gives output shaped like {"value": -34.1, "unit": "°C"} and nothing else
{"value": 20, "unit": "°C"}
